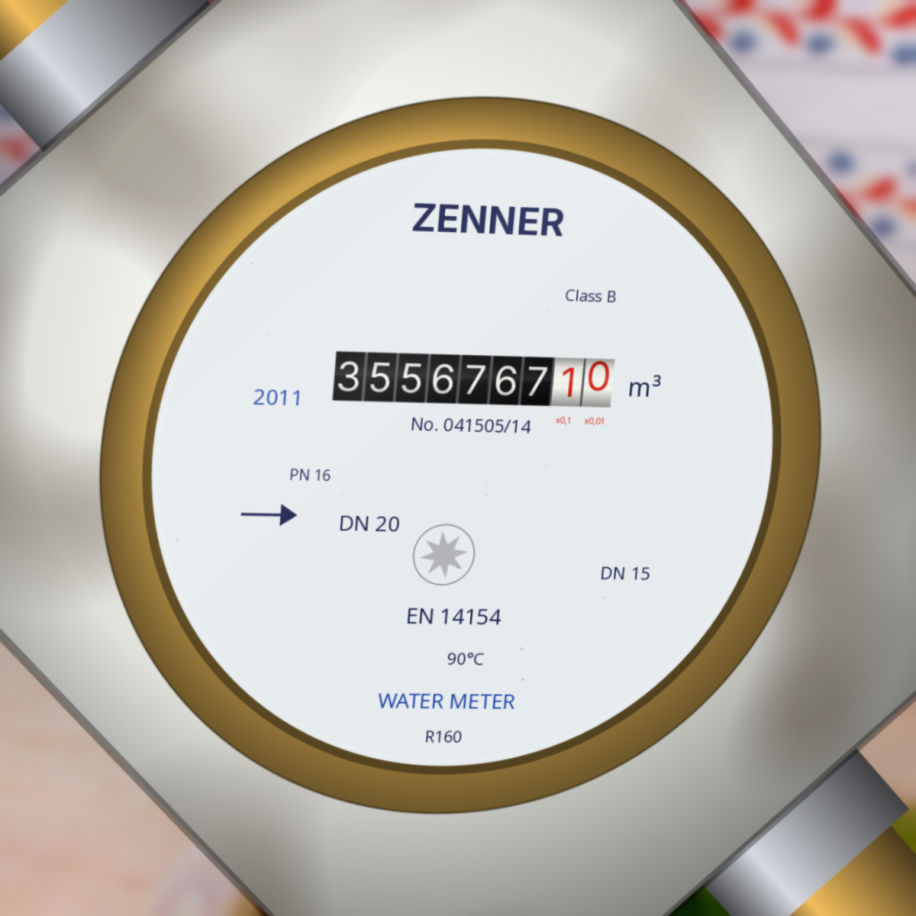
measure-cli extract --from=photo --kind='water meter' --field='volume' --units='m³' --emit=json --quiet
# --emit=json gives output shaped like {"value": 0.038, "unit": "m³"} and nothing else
{"value": 3556767.10, "unit": "m³"}
